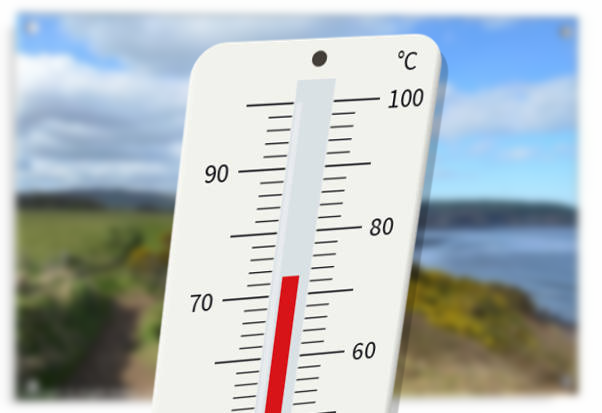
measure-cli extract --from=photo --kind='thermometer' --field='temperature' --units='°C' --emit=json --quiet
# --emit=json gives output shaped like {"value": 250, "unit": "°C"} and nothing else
{"value": 73, "unit": "°C"}
